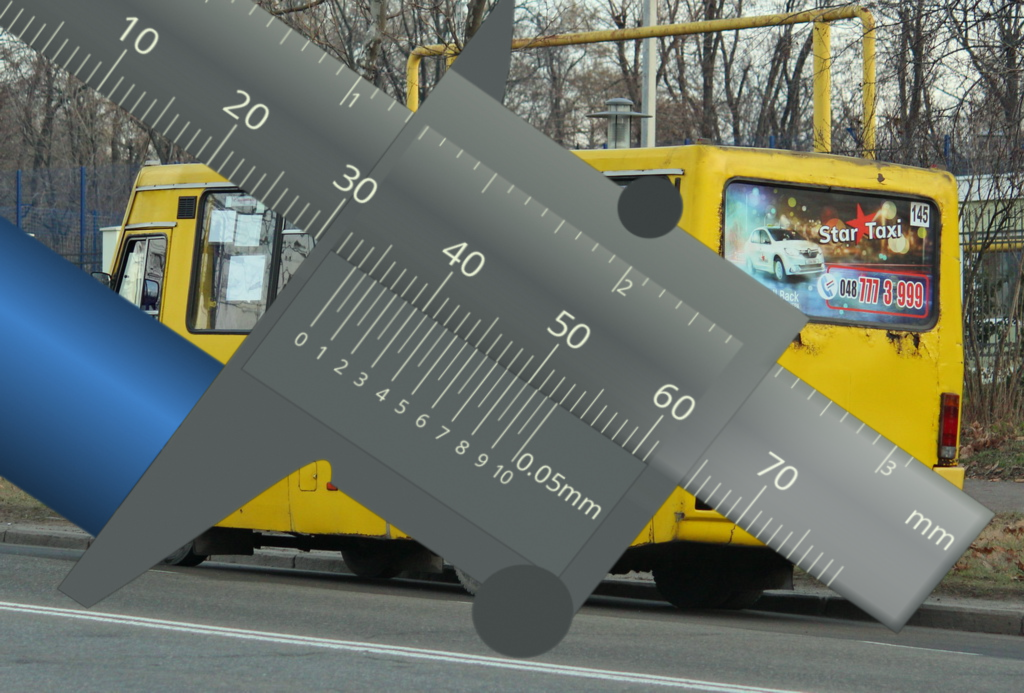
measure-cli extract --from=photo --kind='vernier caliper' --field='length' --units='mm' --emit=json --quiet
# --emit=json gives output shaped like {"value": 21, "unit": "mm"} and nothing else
{"value": 33.8, "unit": "mm"}
